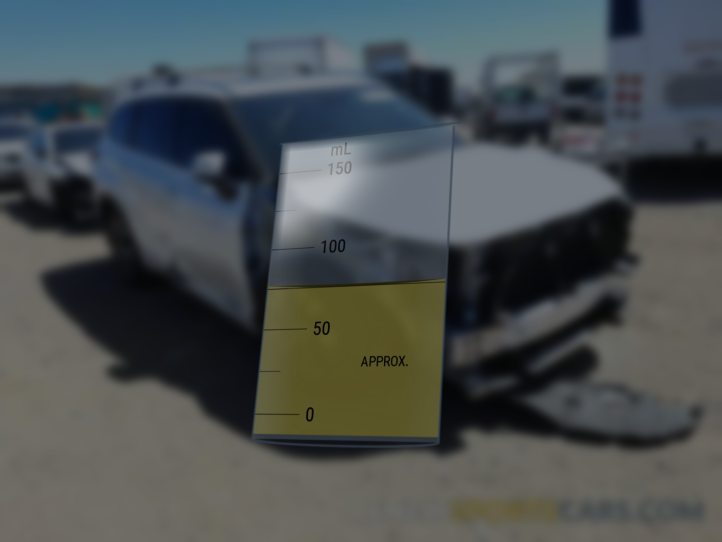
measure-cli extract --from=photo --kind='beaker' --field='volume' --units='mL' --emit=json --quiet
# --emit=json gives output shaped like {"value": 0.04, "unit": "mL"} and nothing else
{"value": 75, "unit": "mL"}
